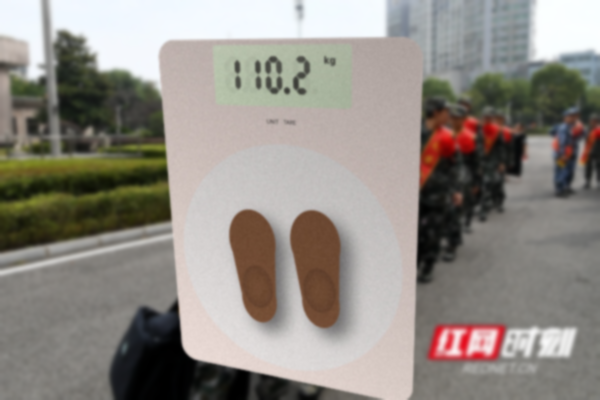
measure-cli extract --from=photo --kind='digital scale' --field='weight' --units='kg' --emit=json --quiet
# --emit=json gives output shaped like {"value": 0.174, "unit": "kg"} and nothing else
{"value": 110.2, "unit": "kg"}
